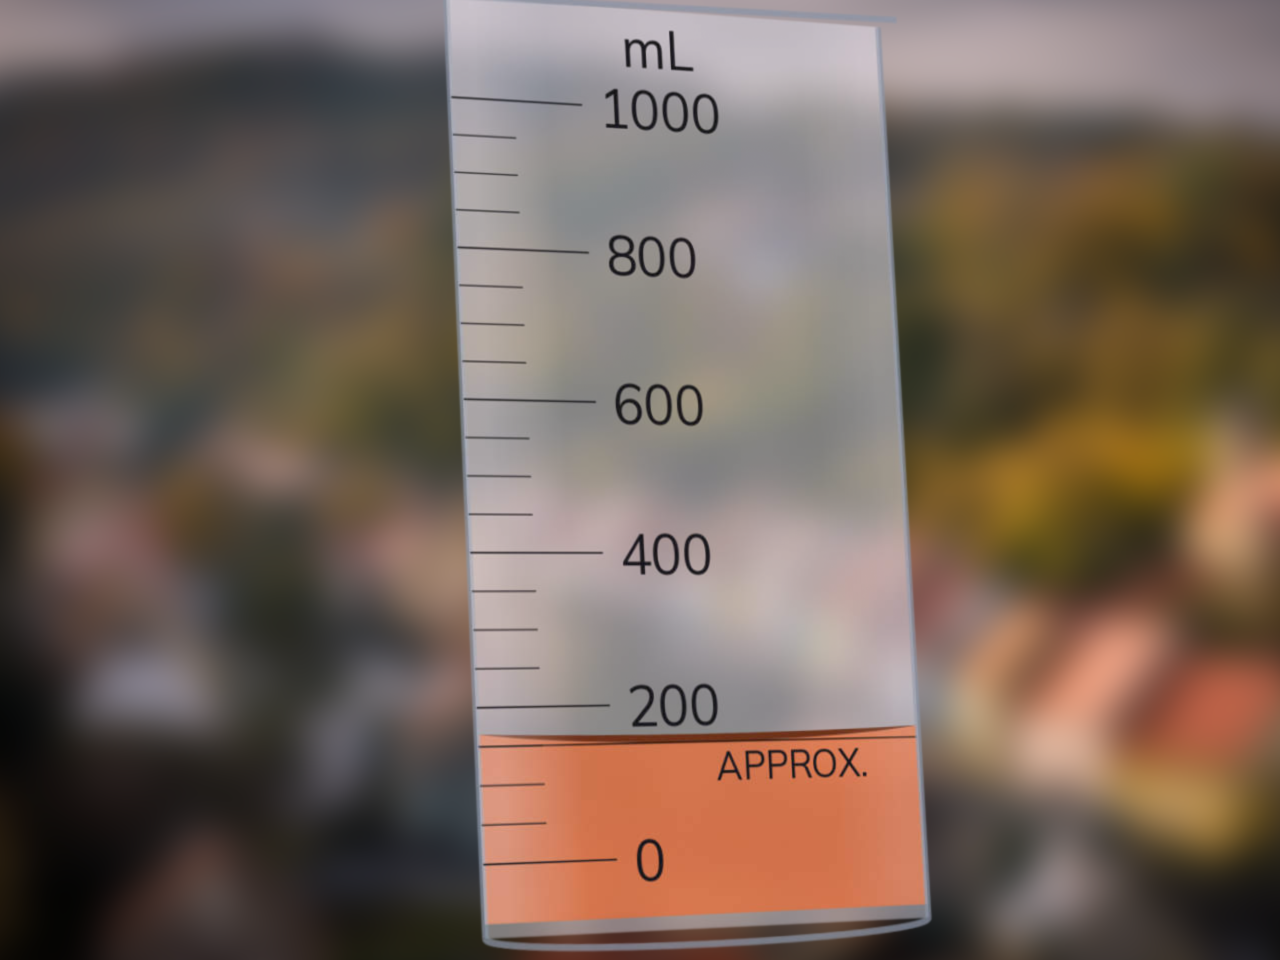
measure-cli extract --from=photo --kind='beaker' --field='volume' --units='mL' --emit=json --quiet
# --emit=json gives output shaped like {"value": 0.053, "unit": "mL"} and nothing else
{"value": 150, "unit": "mL"}
